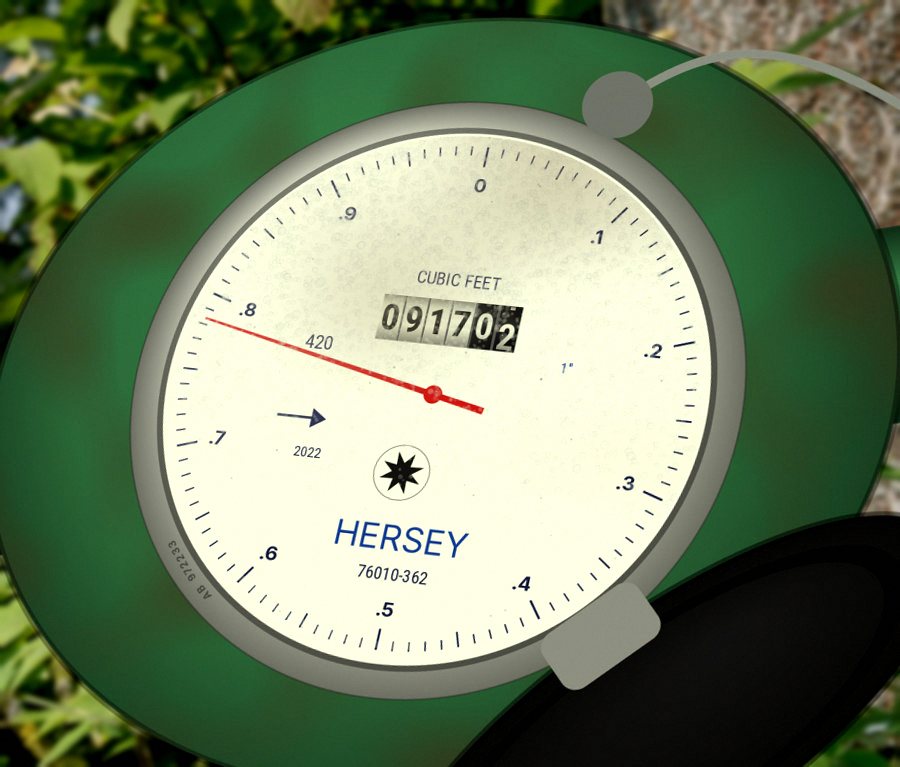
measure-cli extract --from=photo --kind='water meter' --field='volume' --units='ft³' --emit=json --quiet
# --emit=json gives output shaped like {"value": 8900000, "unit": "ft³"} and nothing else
{"value": 91701.78, "unit": "ft³"}
